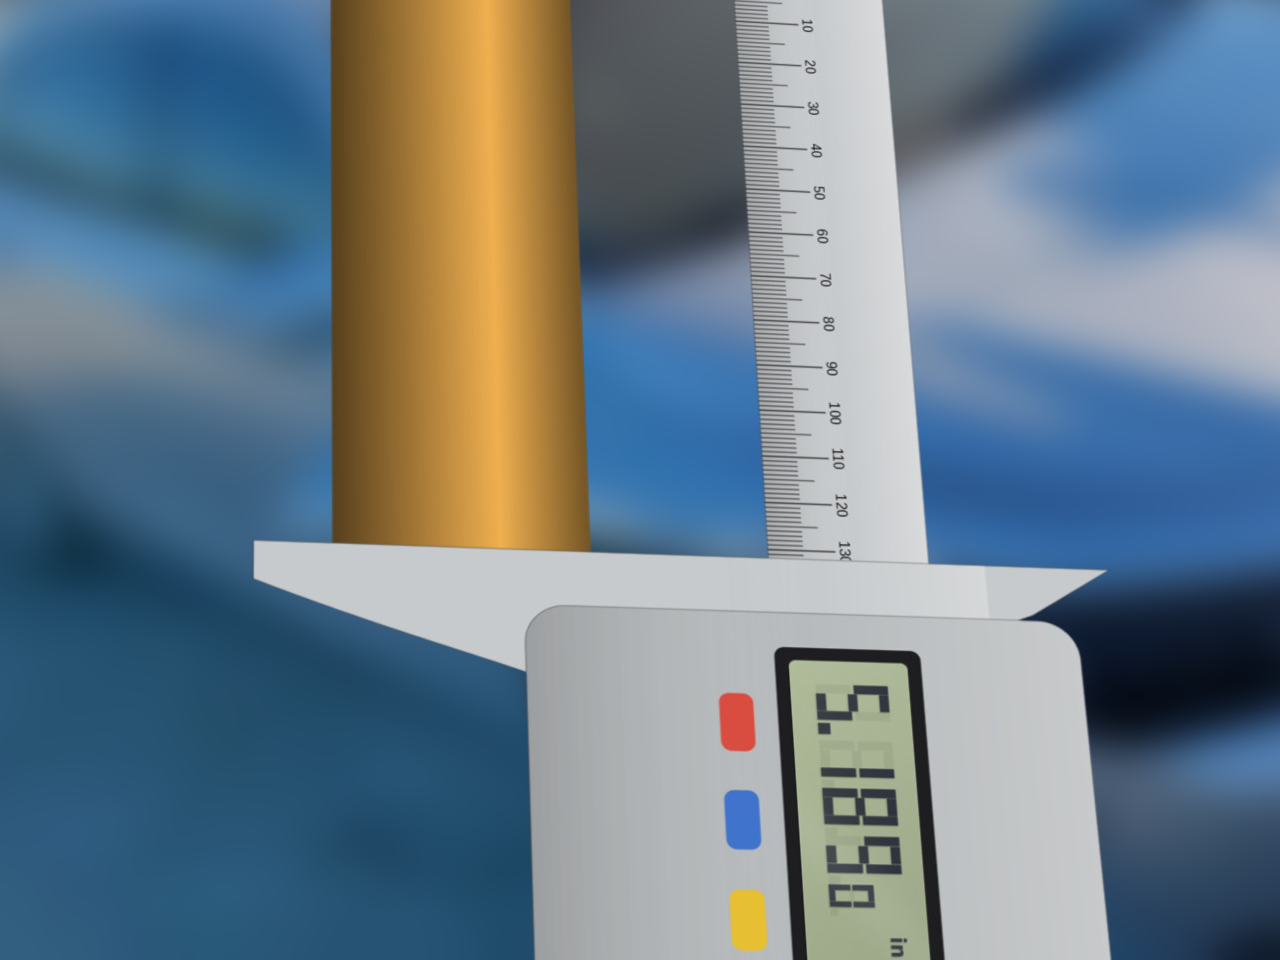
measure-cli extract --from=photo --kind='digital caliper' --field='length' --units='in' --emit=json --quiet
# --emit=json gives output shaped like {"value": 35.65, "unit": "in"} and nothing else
{"value": 5.1890, "unit": "in"}
